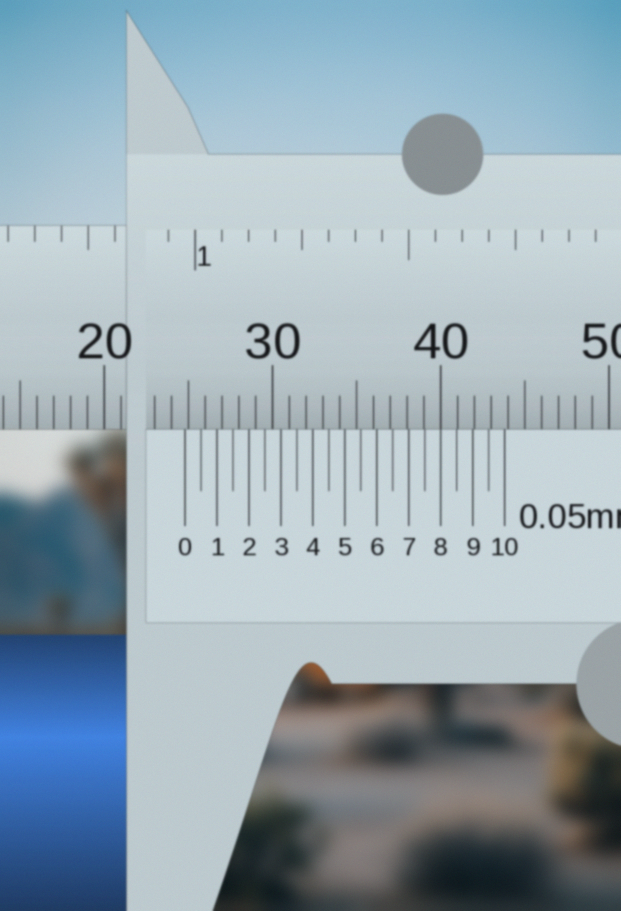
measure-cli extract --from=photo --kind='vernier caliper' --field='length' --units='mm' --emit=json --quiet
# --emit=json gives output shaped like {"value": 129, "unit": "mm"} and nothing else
{"value": 24.8, "unit": "mm"}
